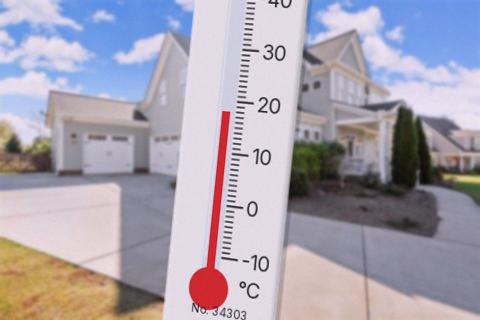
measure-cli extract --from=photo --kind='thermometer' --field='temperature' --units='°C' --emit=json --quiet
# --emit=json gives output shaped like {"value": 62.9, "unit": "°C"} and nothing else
{"value": 18, "unit": "°C"}
